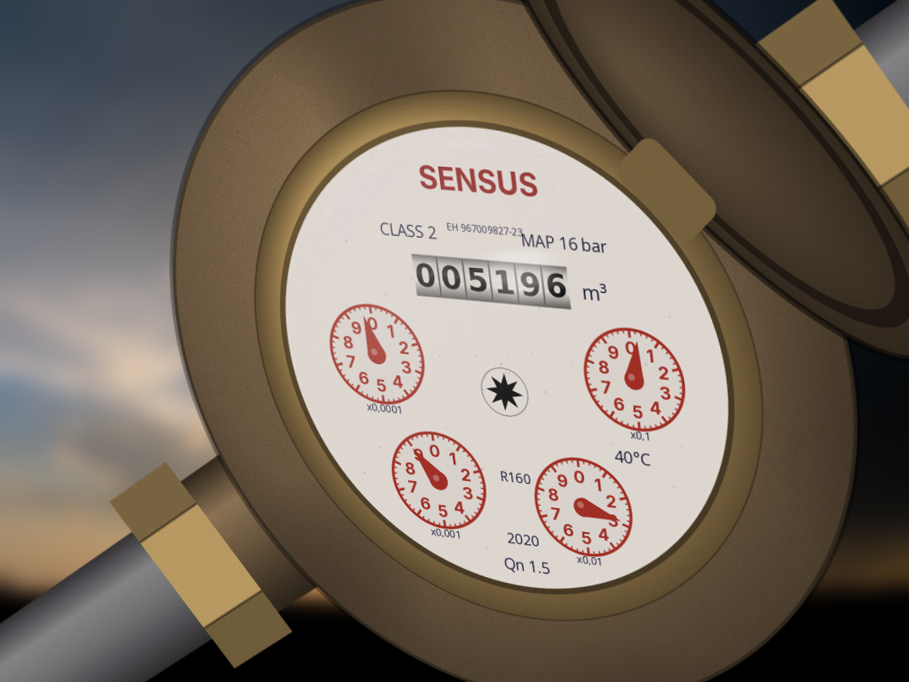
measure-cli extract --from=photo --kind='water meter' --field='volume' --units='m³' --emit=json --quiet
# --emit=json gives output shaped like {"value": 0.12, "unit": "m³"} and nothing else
{"value": 5196.0289, "unit": "m³"}
